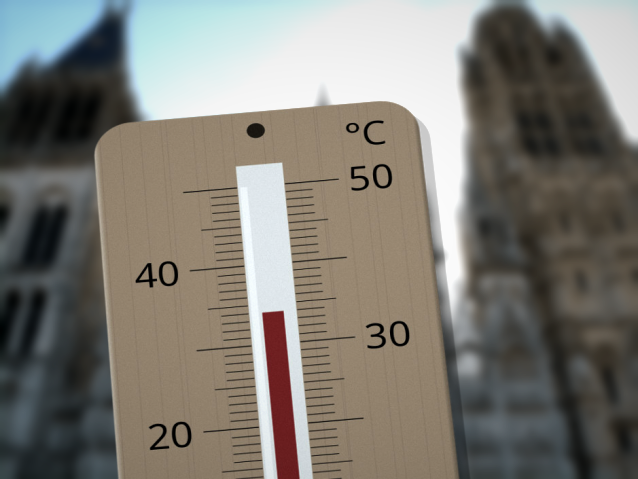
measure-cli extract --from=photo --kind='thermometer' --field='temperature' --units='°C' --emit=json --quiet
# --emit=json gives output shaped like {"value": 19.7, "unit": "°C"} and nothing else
{"value": 34, "unit": "°C"}
